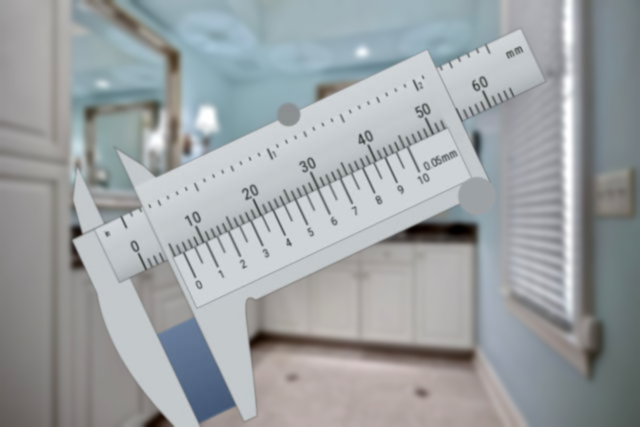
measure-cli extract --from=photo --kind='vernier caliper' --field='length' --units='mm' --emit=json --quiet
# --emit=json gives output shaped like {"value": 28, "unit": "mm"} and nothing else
{"value": 6.5, "unit": "mm"}
